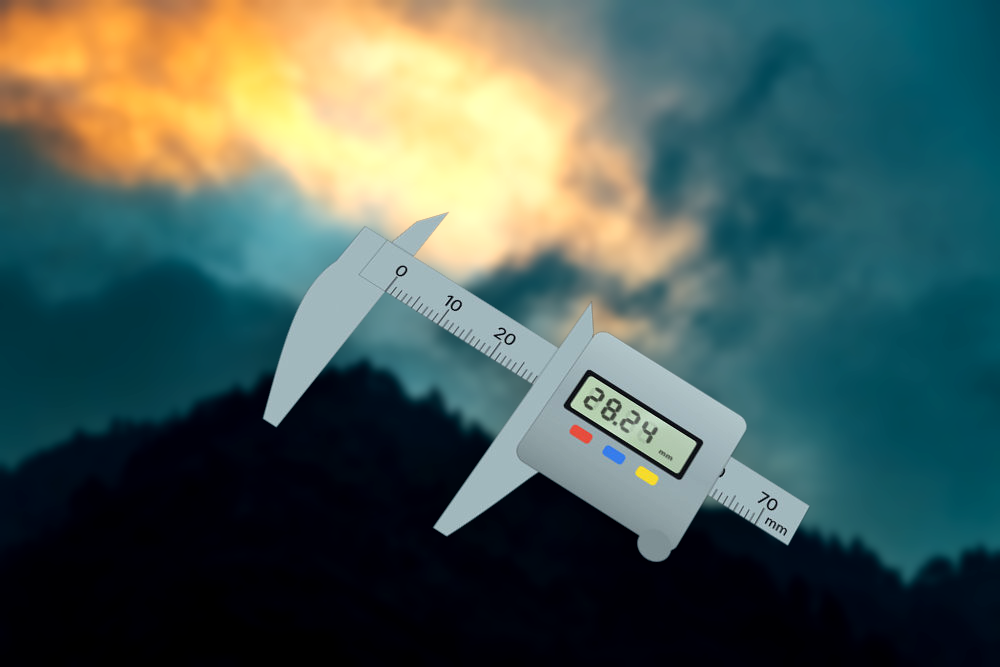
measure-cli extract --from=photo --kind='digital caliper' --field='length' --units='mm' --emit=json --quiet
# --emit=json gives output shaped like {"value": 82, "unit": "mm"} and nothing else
{"value": 28.24, "unit": "mm"}
